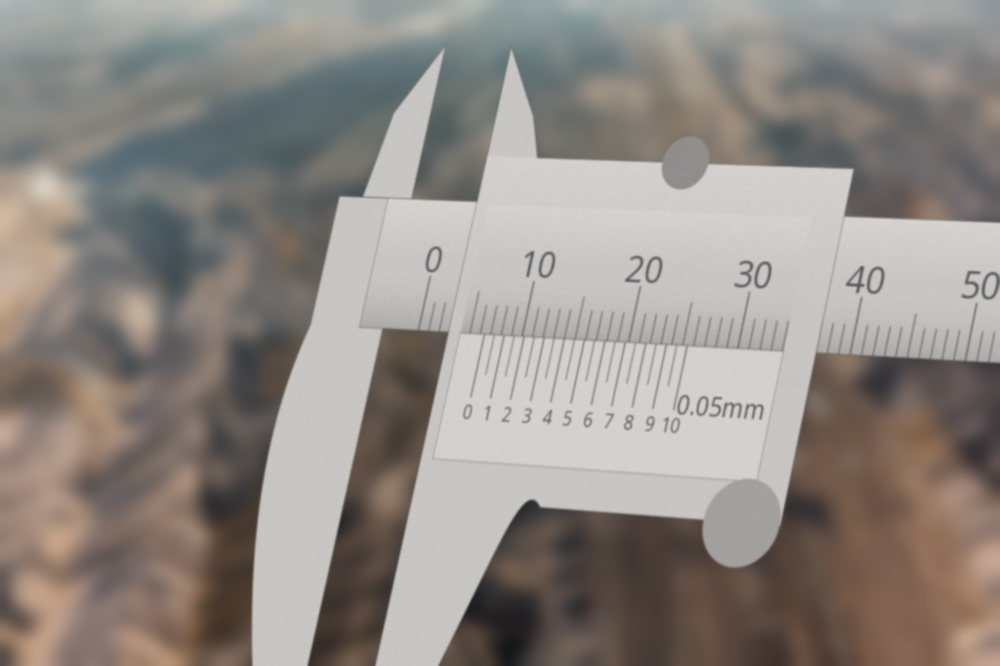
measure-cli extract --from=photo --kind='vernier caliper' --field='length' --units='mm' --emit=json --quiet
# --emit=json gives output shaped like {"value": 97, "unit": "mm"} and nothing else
{"value": 6.4, "unit": "mm"}
